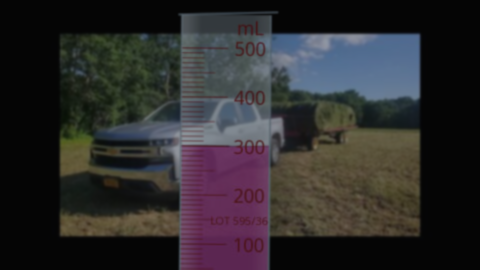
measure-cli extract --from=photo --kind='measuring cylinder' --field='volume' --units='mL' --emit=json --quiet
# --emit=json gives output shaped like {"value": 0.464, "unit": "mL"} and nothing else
{"value": 300, "unit": "mL"}
